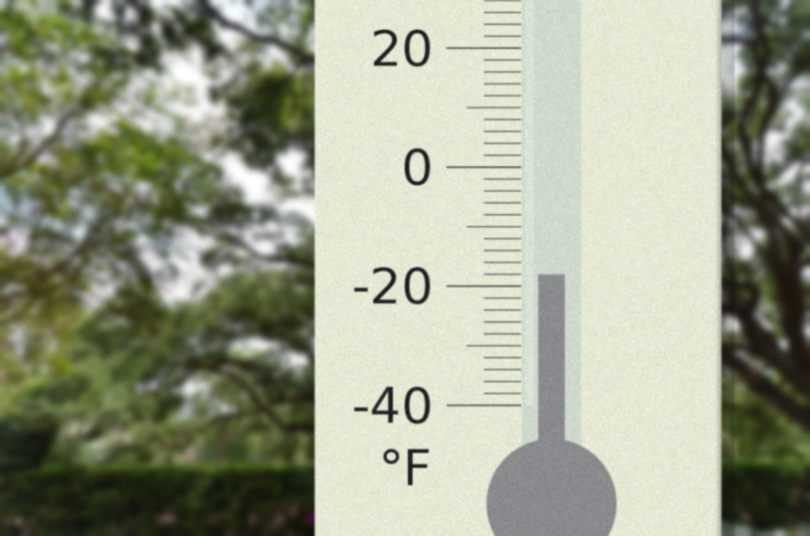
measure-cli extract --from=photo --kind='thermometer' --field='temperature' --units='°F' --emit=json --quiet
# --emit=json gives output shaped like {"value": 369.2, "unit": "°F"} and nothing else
{"value": -18, "unit": "°F"}
